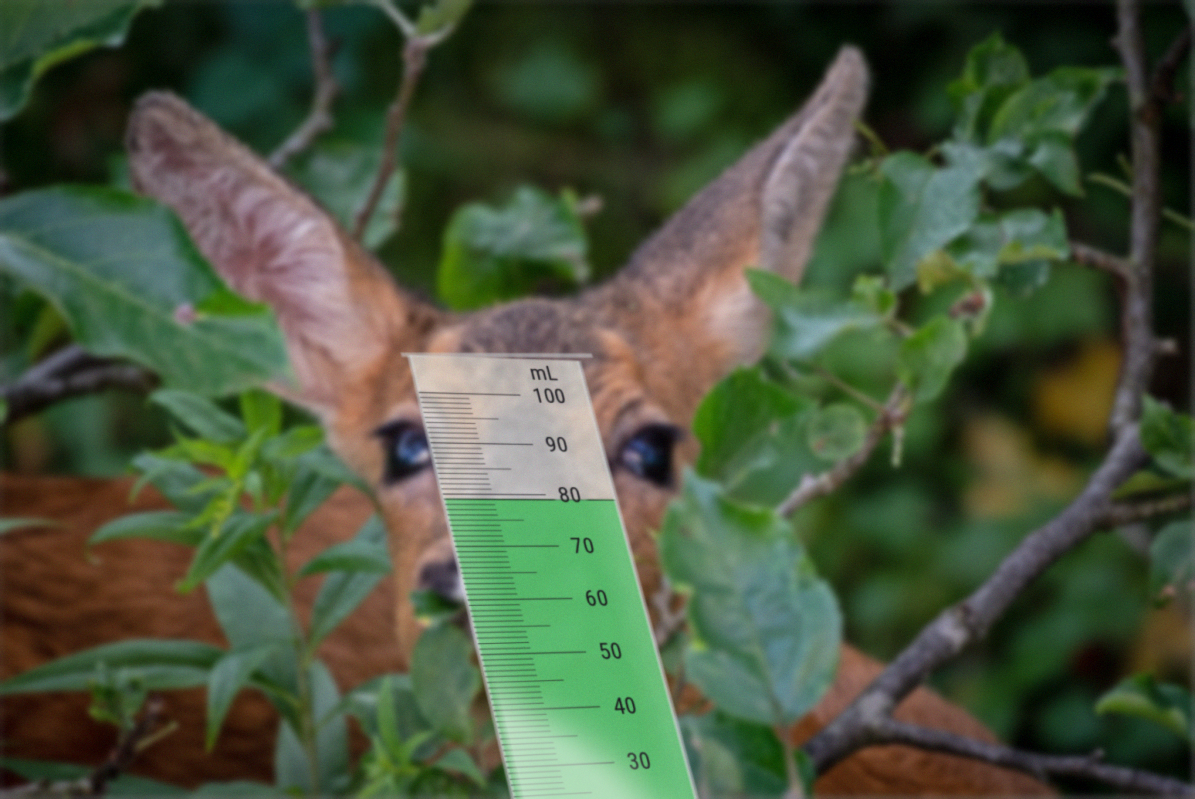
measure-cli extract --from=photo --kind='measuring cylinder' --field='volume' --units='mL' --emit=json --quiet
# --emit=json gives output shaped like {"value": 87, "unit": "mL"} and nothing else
{"value": 79, "unit": "mL"}
